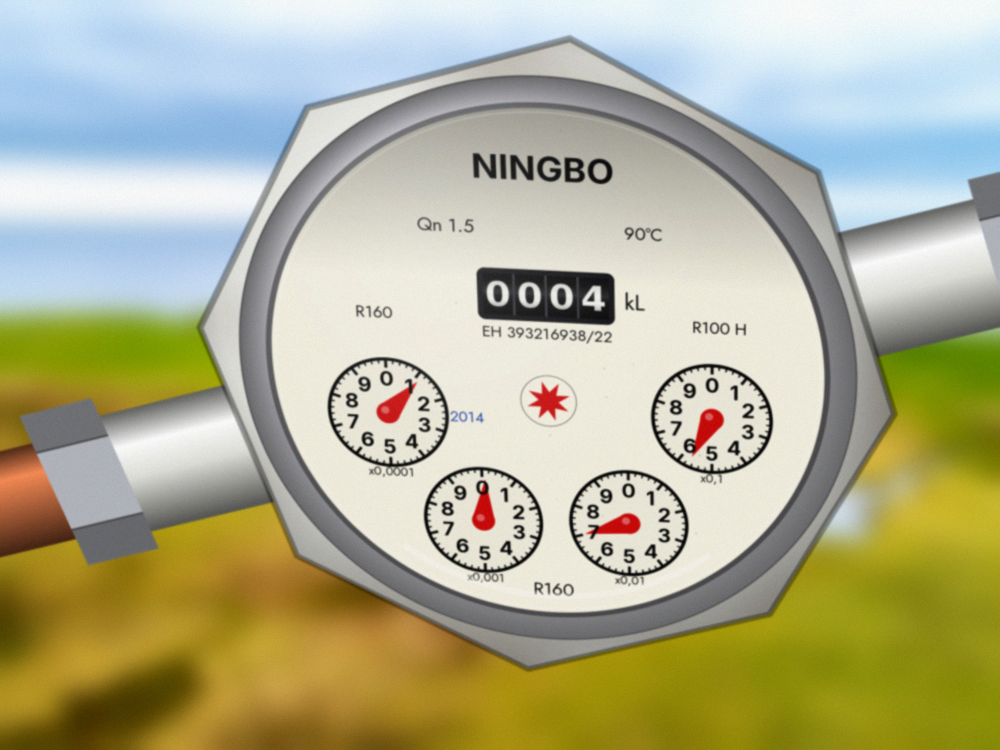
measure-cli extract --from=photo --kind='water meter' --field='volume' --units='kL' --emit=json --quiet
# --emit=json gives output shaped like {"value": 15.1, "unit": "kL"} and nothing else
{"value": 4.5701, "unit": "kL"}
